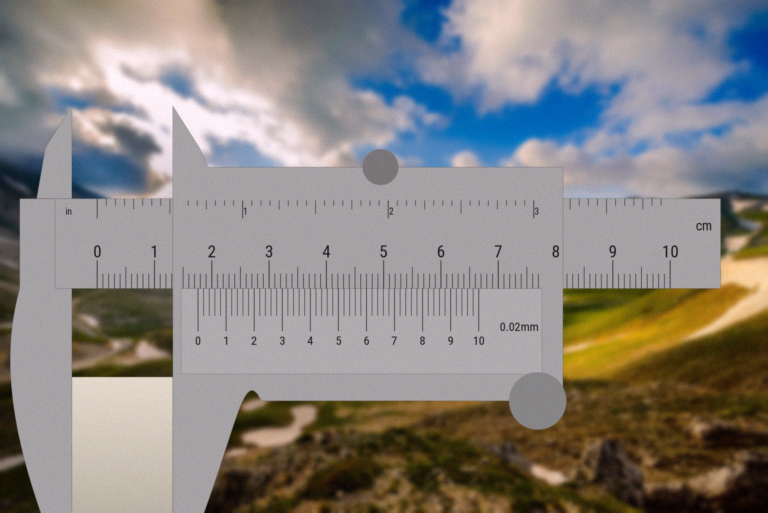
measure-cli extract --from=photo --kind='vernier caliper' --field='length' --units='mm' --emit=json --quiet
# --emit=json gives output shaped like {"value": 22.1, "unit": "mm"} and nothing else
{"value": 17.6, "unit": "mm"}
